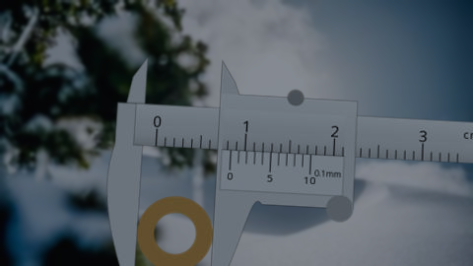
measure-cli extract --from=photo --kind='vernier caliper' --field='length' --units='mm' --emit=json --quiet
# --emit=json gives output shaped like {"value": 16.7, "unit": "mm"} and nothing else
{"value": 8.4, "unit": "mm"}
